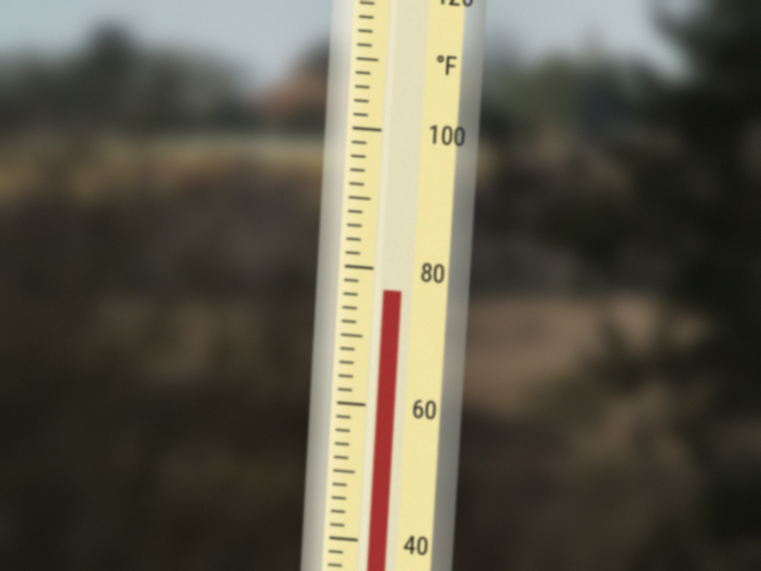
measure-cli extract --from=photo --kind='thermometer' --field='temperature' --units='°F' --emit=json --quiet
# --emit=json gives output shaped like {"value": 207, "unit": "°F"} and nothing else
{"value": 77, "unit": "°F"}
